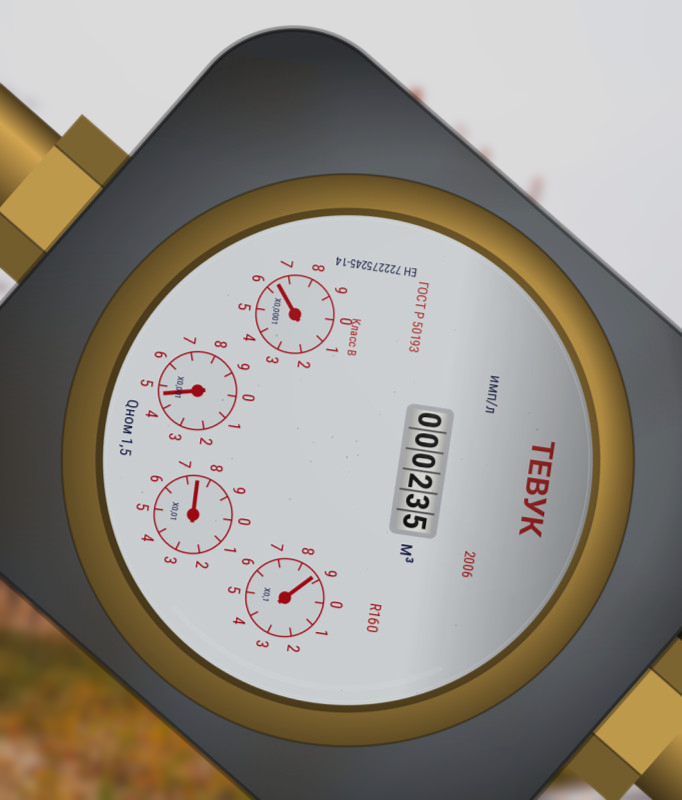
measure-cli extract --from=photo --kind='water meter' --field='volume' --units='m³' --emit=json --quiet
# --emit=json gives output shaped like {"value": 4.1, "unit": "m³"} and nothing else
{"value": 235.8746, "unit": "m³"}
